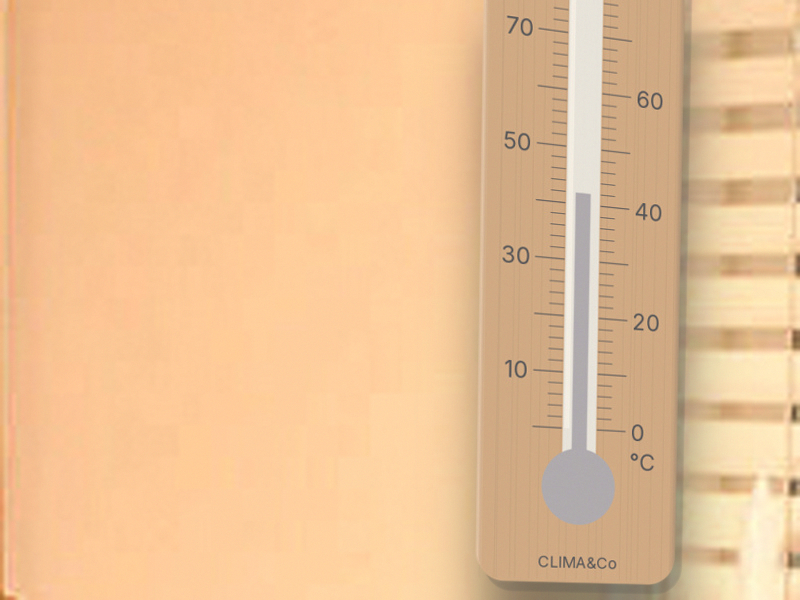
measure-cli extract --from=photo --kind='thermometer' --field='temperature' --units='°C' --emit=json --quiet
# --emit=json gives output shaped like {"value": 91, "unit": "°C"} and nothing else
{"value": 42, "unit": "°C"}
